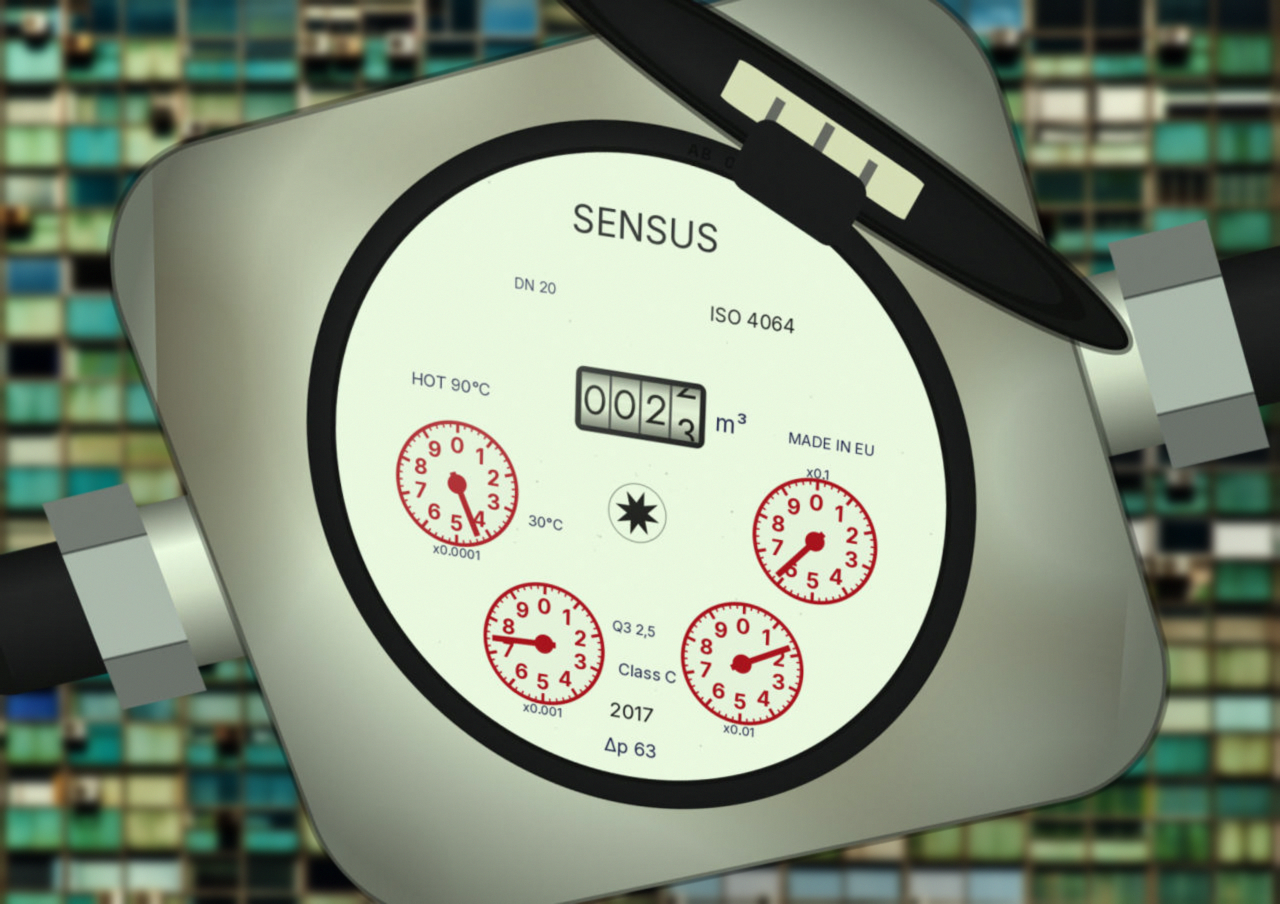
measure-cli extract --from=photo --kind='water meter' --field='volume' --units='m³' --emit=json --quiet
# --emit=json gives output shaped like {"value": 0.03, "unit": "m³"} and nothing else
{"value": 22.6174, "unit": "m³"}
